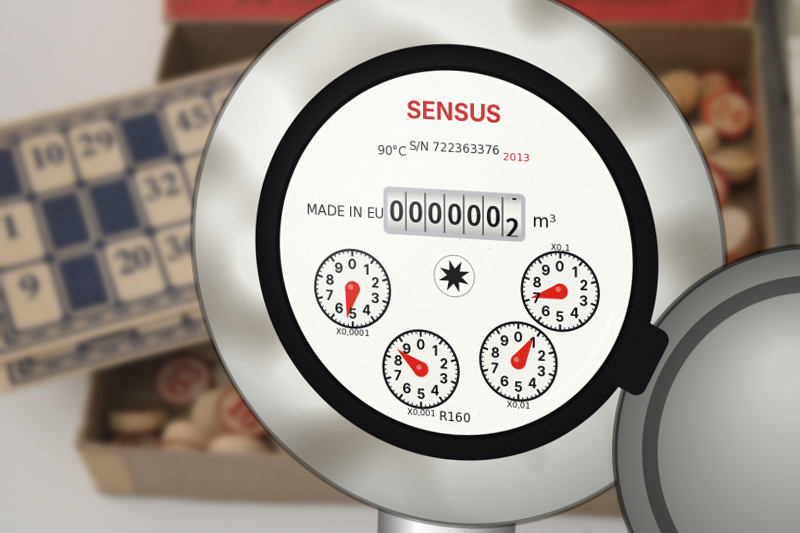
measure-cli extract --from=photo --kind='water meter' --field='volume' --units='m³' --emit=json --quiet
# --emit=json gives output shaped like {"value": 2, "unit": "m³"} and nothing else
{"value": 1.7085, "unit": "m³"}
